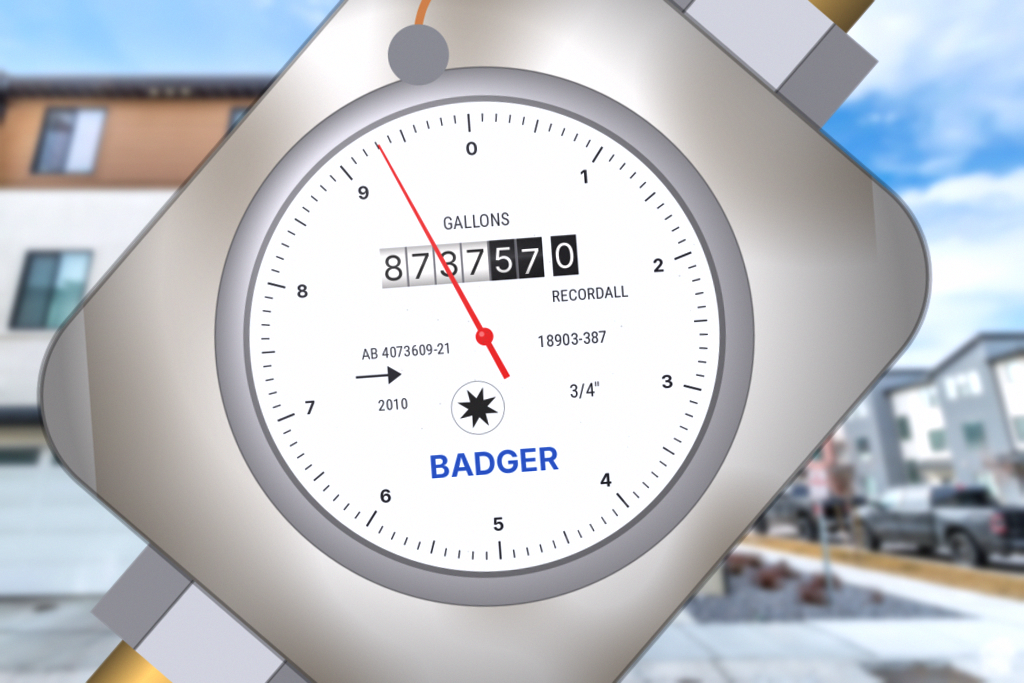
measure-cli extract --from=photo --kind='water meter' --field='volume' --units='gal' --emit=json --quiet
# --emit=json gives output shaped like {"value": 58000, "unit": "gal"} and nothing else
{"value": 8737569.3, "unit": "gal"}
